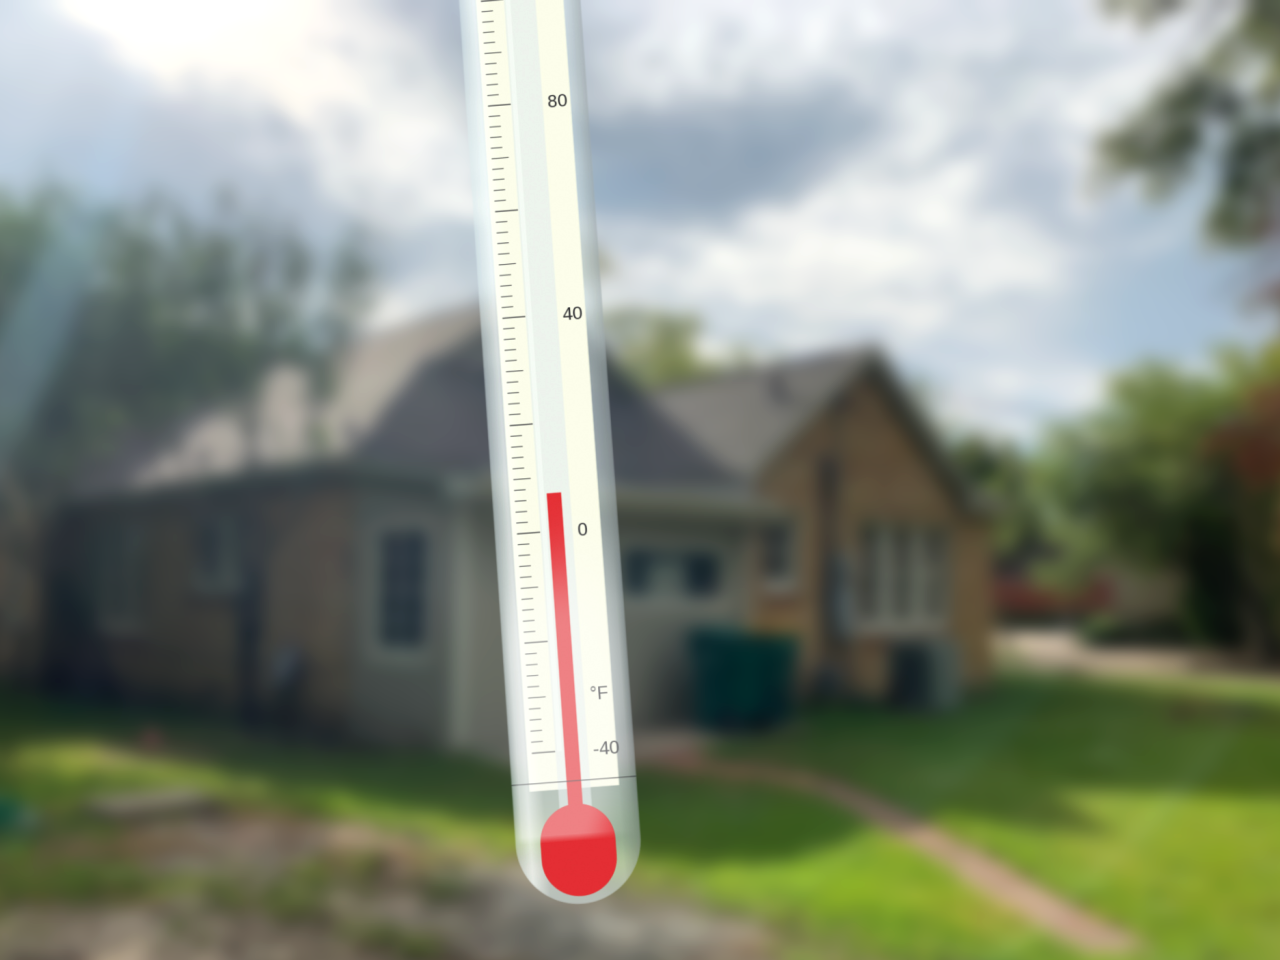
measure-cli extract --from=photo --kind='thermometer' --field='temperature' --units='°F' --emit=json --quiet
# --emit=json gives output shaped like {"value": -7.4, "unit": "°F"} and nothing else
{"value": 7, "unit": "°F"}
